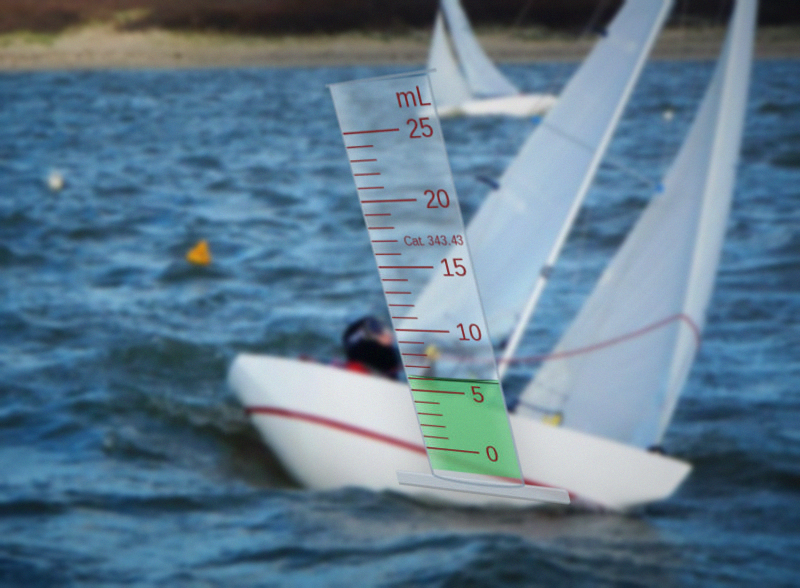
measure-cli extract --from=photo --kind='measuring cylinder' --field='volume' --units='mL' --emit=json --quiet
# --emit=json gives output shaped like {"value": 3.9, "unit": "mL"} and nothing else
{"value": 6, "unit": "mL"}
